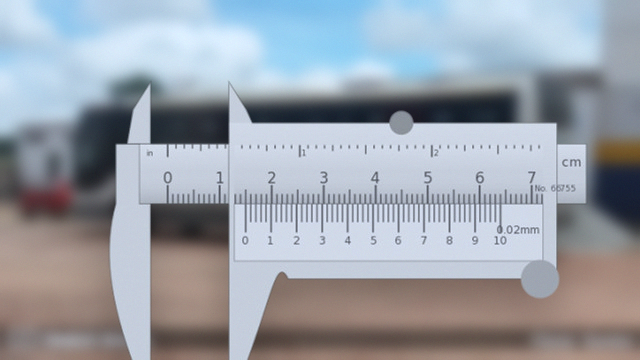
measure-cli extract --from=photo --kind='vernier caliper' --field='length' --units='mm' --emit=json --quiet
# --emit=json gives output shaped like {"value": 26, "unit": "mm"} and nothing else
{"value": 15.0, "unit": "mm"}
